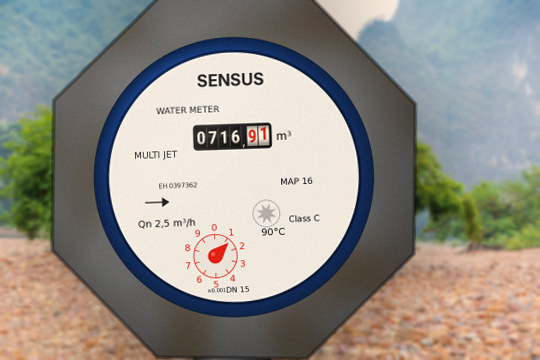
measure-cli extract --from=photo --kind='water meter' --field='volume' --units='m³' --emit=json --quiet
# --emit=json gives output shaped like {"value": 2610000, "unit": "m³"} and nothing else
{"value": 716.911, "unit": "m³"}
